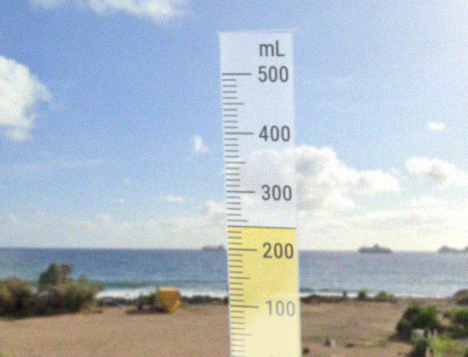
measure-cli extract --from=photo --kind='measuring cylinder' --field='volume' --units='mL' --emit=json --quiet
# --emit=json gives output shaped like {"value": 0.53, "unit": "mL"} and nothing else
{"value": 240, "unit": "mL"}
